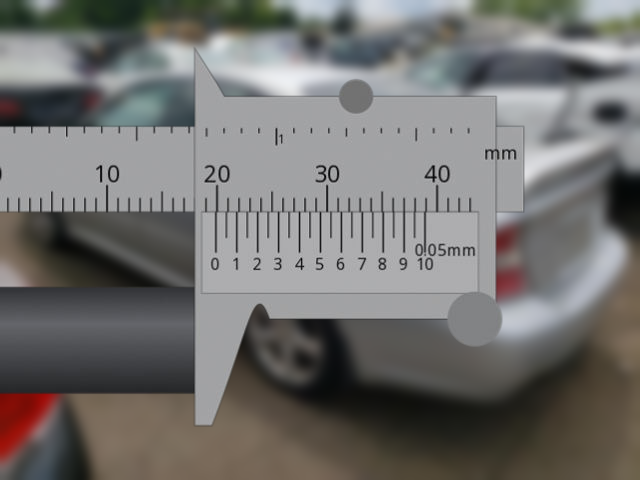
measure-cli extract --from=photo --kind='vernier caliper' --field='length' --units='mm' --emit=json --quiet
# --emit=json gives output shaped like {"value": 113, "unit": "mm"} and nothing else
{"value": 19.9, "unit": "mm"}
